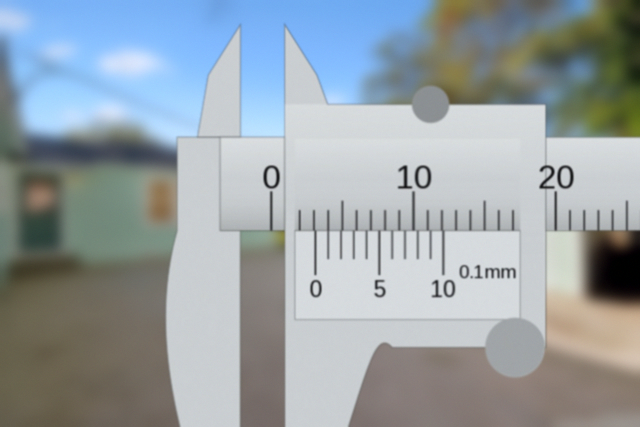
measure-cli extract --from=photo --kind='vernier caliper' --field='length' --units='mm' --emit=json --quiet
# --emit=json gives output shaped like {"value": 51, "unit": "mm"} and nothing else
{"value": 3.1, "unit": "mm"}
